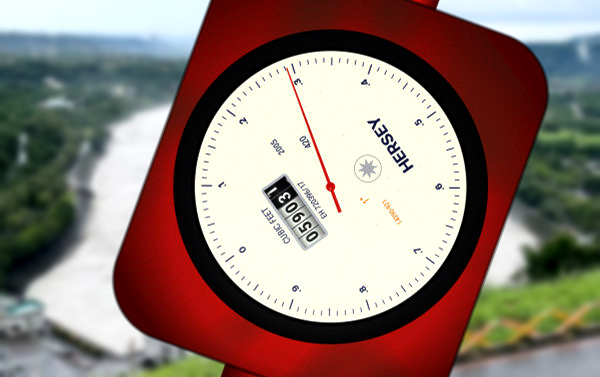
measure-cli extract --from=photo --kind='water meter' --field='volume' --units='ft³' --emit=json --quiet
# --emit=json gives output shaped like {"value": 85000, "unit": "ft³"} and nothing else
{"value": 59031.29, "unit": "ft³"}
